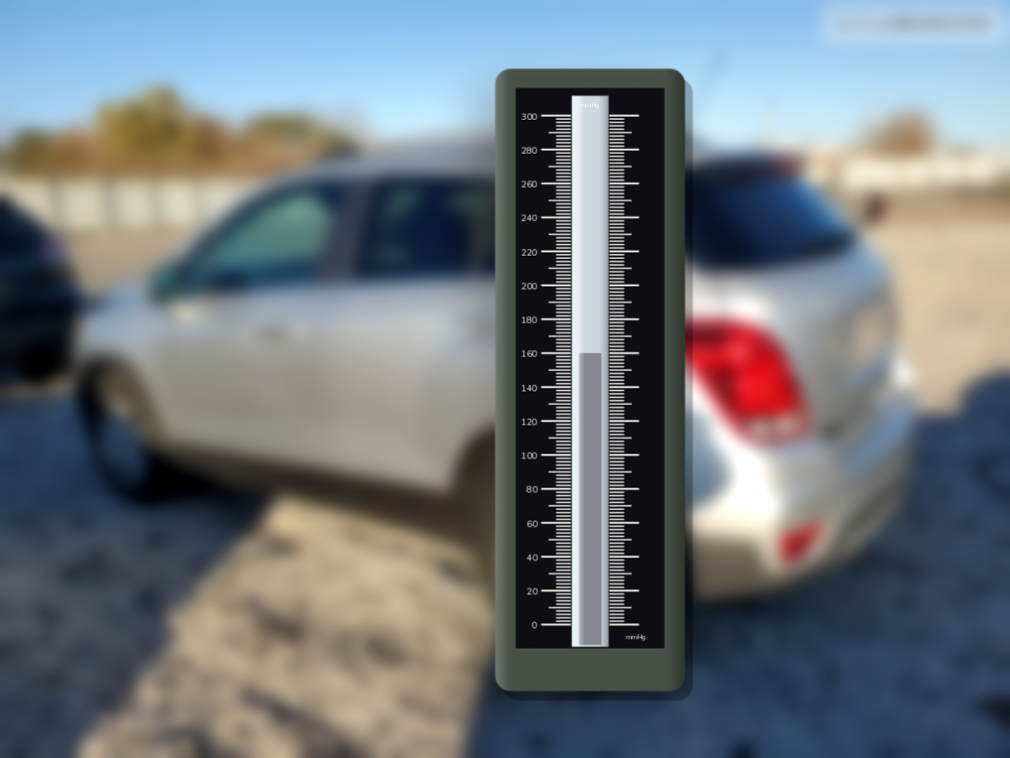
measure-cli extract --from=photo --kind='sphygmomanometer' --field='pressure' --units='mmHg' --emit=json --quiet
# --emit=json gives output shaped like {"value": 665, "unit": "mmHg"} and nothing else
{"value": 160, "unit": "mmHg"}
